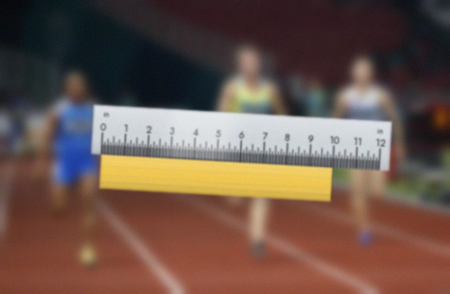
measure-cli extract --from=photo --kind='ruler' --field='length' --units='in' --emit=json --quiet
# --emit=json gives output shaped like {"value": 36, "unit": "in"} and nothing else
{"value": 10, "unit": "in"}
